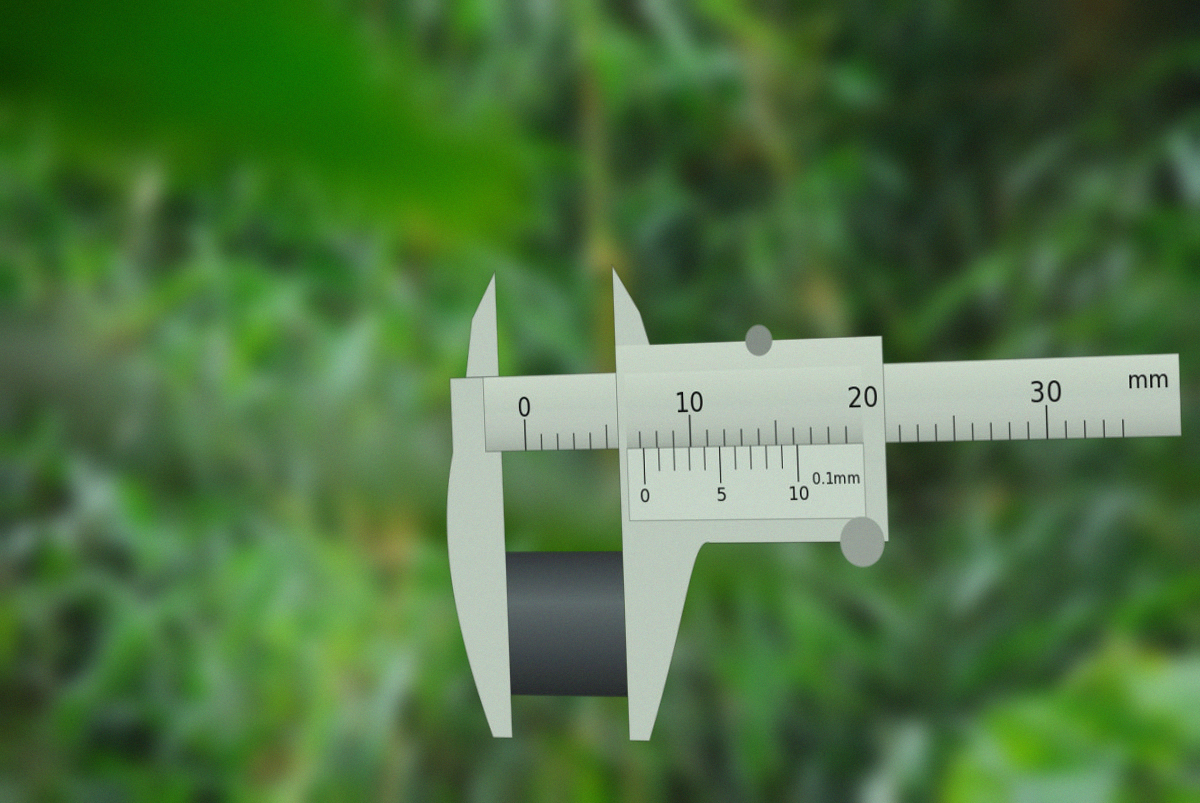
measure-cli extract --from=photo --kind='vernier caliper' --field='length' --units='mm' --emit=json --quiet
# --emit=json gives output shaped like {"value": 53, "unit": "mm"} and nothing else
{"value": 7.2, "unit": "mm"}
